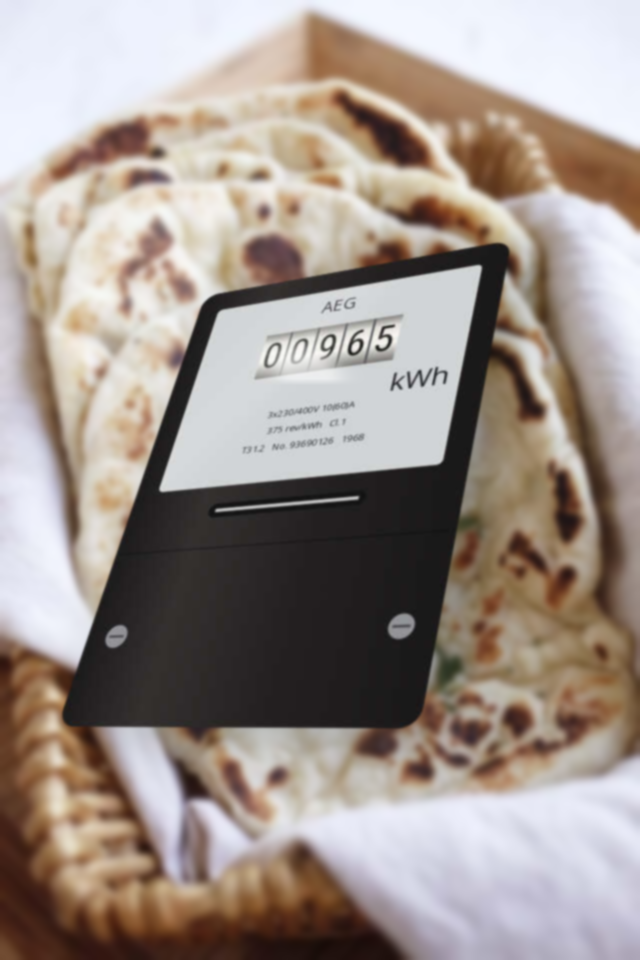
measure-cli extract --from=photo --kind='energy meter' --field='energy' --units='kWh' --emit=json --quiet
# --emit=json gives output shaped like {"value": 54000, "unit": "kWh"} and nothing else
{"value": 965, "unit": "kWh"}
